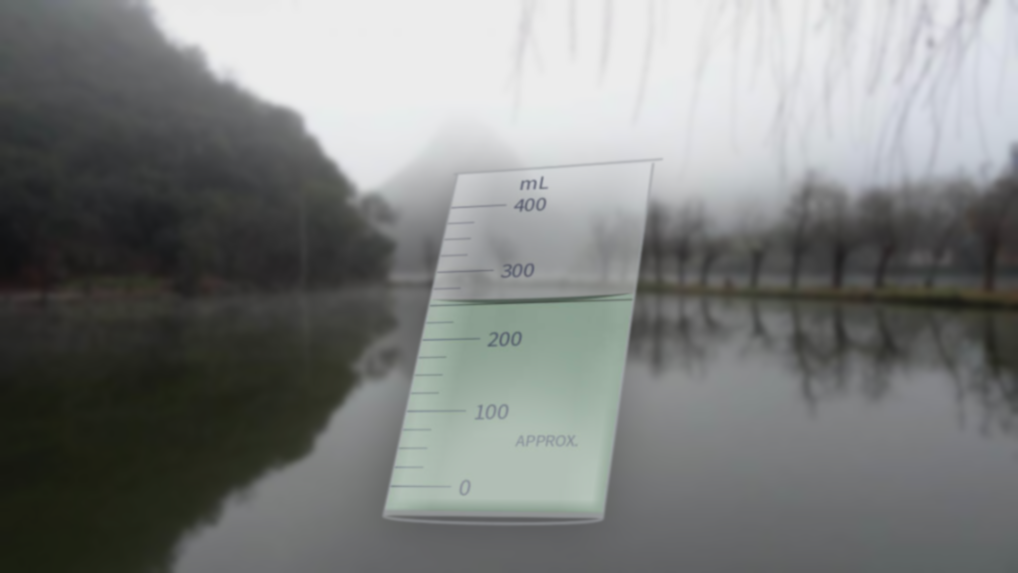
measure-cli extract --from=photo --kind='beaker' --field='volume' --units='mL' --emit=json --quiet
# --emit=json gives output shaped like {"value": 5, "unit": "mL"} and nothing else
{"value": 250, "unit": "mL"}
